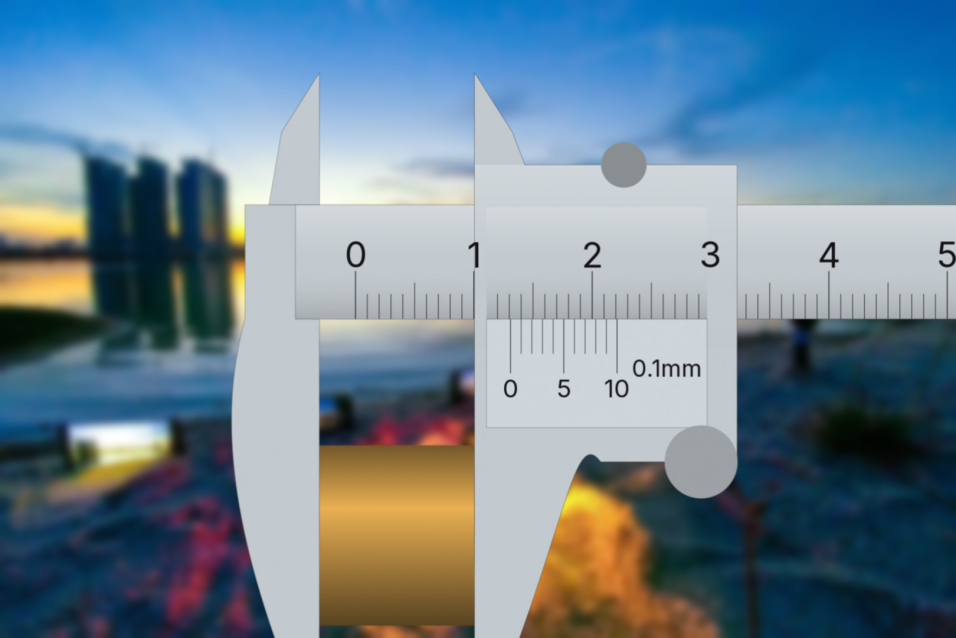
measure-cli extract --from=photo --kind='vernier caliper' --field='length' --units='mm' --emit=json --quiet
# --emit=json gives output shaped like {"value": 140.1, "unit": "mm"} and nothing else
{"value": 13.1, "unit": "mm"}
